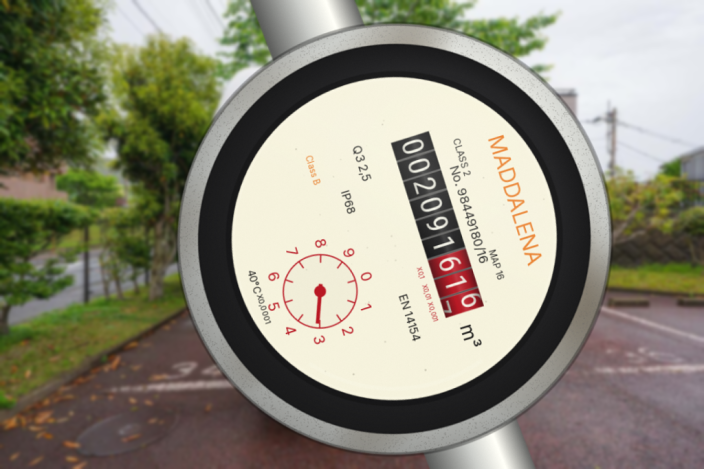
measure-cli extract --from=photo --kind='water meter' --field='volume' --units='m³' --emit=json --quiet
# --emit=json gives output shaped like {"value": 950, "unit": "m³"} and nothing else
{"value": 2091.6163, "unit": "m³"}
